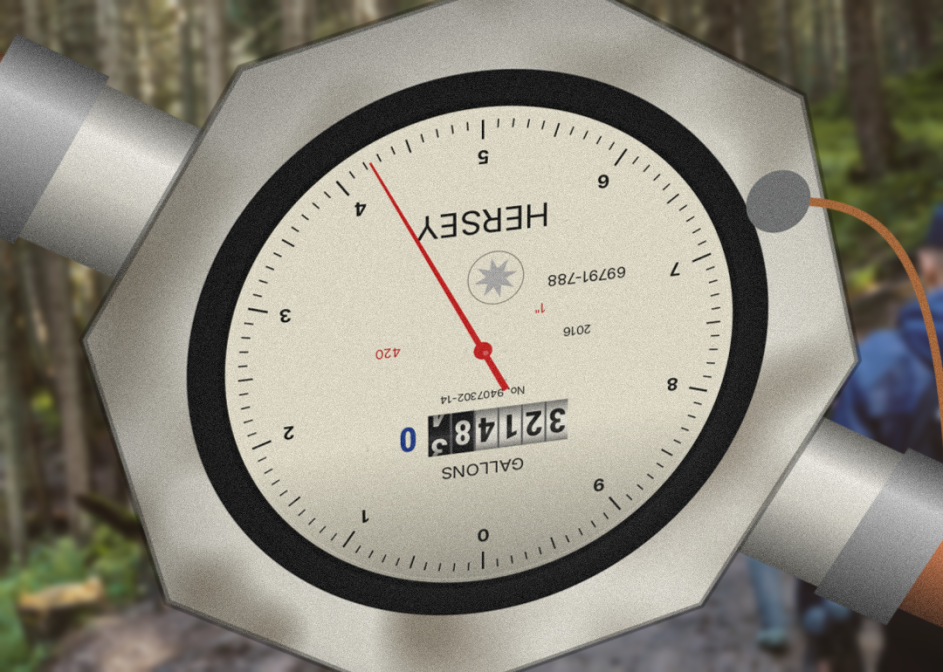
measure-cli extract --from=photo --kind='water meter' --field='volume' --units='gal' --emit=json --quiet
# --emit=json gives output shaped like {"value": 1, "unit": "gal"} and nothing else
{"value": 3214834.2, "unit": "gal"}
